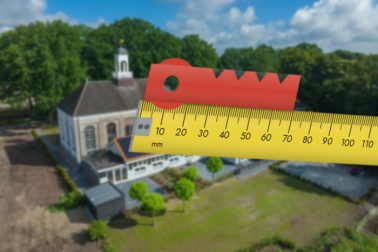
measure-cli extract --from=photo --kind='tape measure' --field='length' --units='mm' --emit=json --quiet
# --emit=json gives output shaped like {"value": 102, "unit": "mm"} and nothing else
{"value": 70, "unit": "mm"}
